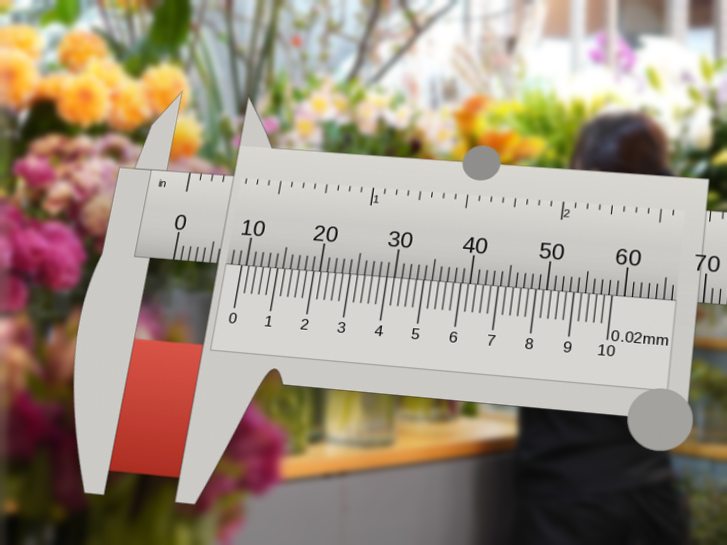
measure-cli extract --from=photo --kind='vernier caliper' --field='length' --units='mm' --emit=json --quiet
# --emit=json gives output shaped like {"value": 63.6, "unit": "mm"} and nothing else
{"value": 9.4, "unit": "mm"}
